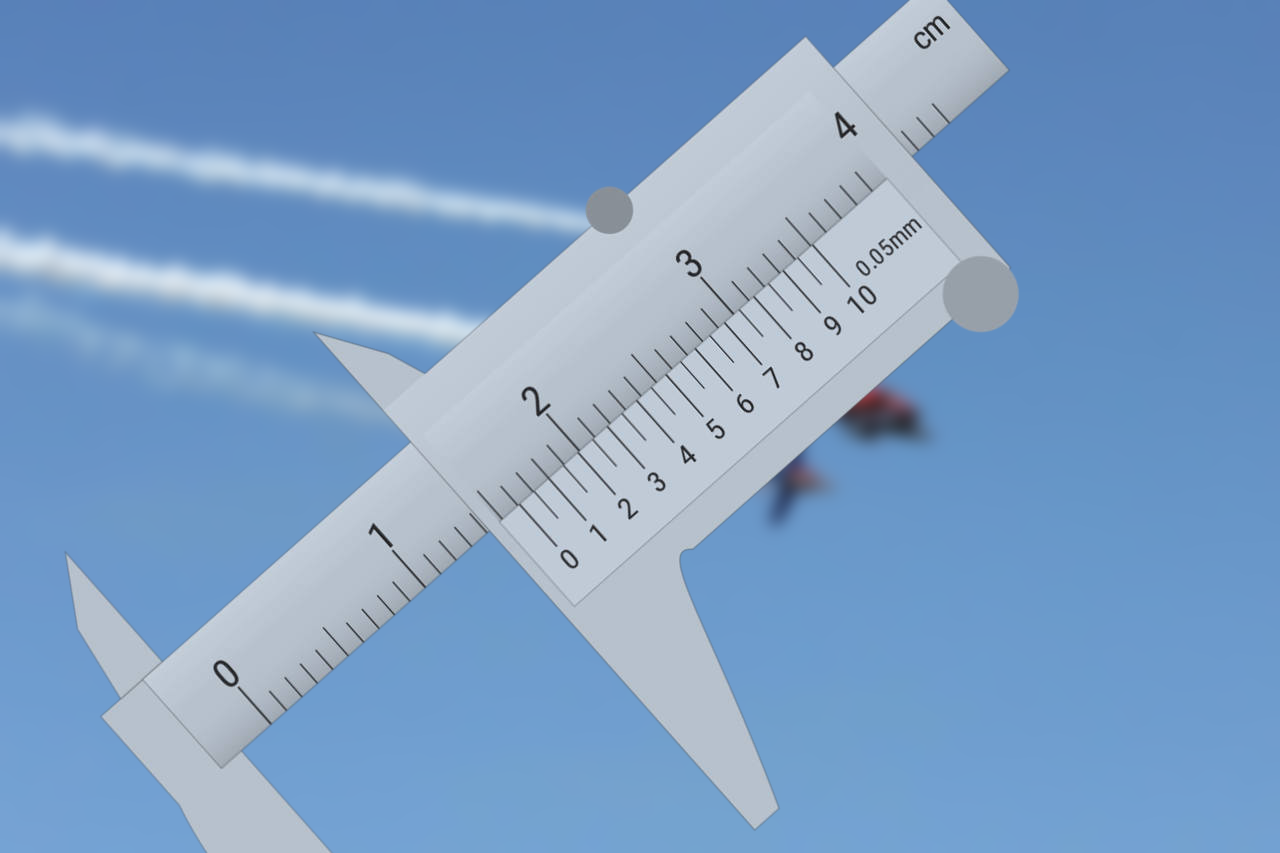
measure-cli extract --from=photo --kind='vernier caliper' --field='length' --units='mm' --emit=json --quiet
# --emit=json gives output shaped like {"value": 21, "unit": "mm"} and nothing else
{"value": 16.1, "unit": "mm"}
